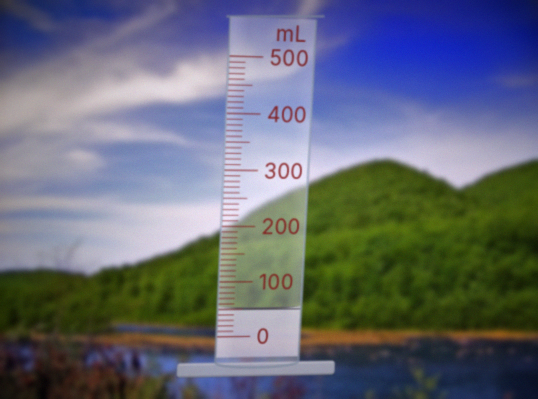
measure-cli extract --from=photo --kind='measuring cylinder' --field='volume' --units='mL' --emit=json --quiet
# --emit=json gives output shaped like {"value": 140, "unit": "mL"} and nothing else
{"value": 50, "unit": "mL"}
